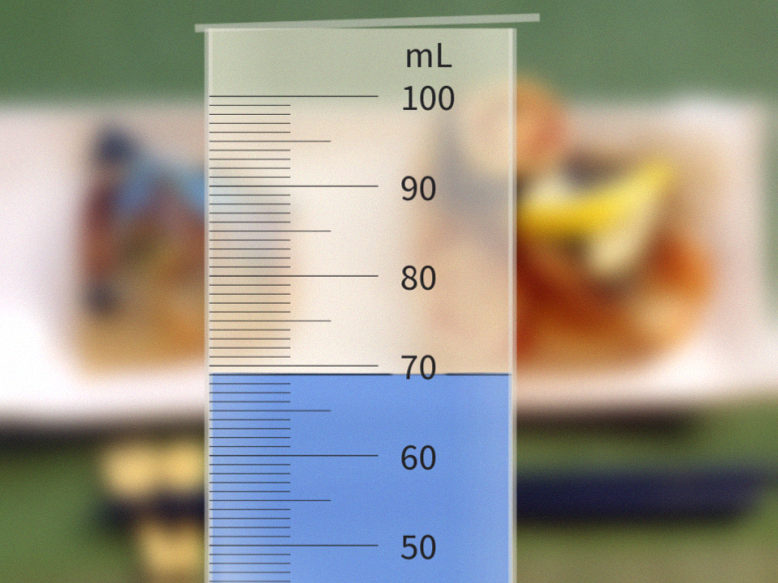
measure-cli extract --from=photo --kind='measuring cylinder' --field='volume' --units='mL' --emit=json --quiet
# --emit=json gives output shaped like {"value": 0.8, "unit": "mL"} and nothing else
{"value": 69, "unit": "mL"}
